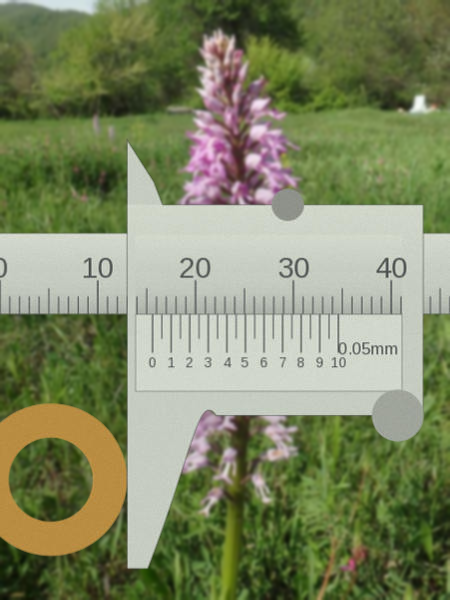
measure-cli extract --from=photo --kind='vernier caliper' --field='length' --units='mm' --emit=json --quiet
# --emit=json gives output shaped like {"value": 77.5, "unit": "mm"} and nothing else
{"value": 15.6, "unit": "mm"}
